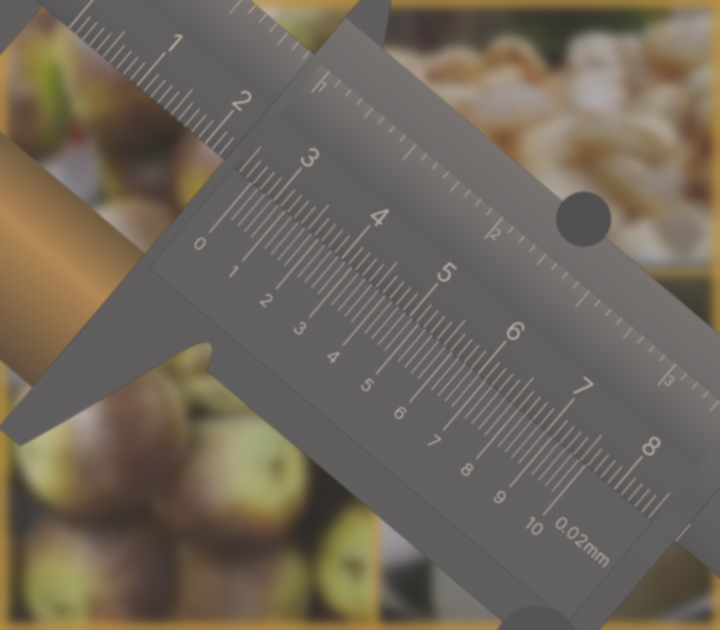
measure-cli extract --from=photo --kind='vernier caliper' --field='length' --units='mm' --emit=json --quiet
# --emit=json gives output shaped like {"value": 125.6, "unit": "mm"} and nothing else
{"value": 26.8, "unit": "mm"}
